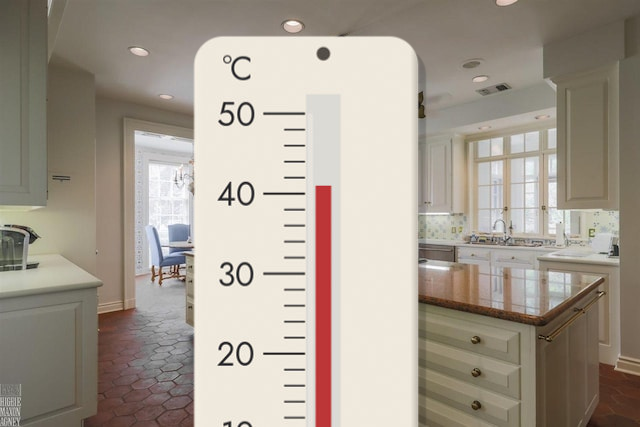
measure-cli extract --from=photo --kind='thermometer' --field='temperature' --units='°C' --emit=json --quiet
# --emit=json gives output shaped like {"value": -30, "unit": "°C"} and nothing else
{"value": 41, "unit": "°C"}
